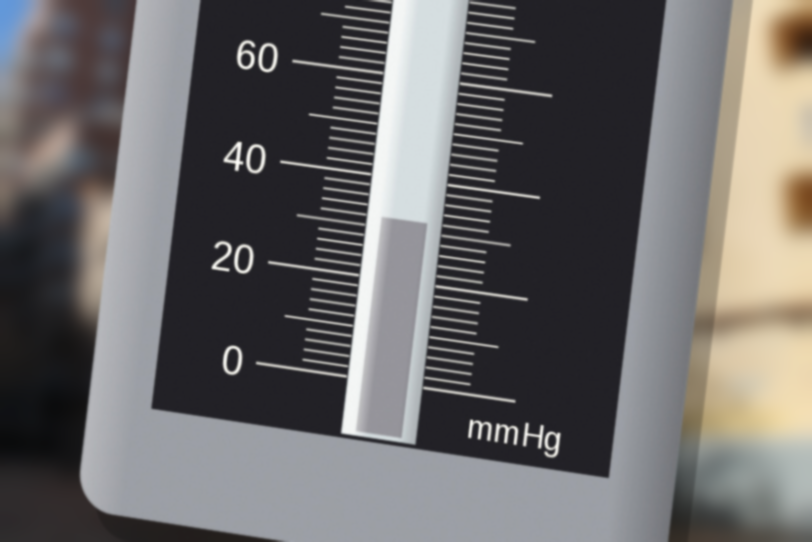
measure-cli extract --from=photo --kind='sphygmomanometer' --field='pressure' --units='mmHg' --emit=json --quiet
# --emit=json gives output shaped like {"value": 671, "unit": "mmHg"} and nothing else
{"value": 32, "unit": "mmHg"}
